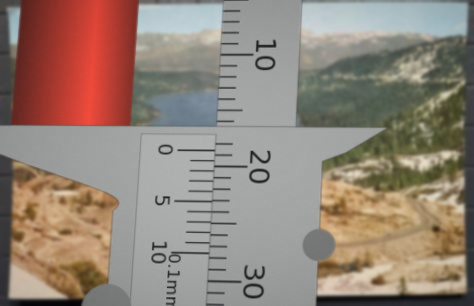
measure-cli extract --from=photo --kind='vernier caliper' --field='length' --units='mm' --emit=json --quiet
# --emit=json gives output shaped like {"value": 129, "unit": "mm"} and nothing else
{"value": 18.6, "unit": "mm"}
